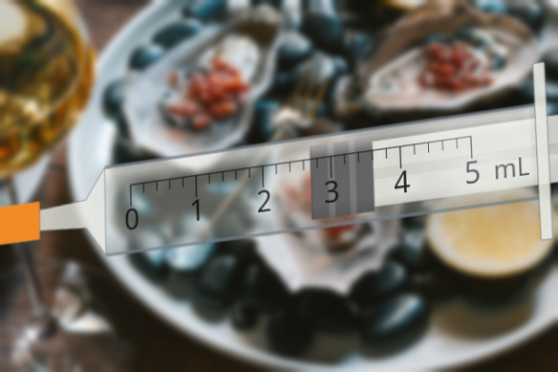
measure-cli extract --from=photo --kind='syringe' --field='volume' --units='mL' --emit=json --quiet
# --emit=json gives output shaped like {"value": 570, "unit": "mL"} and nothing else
{"value": 2.7, "unit": "mL"}
